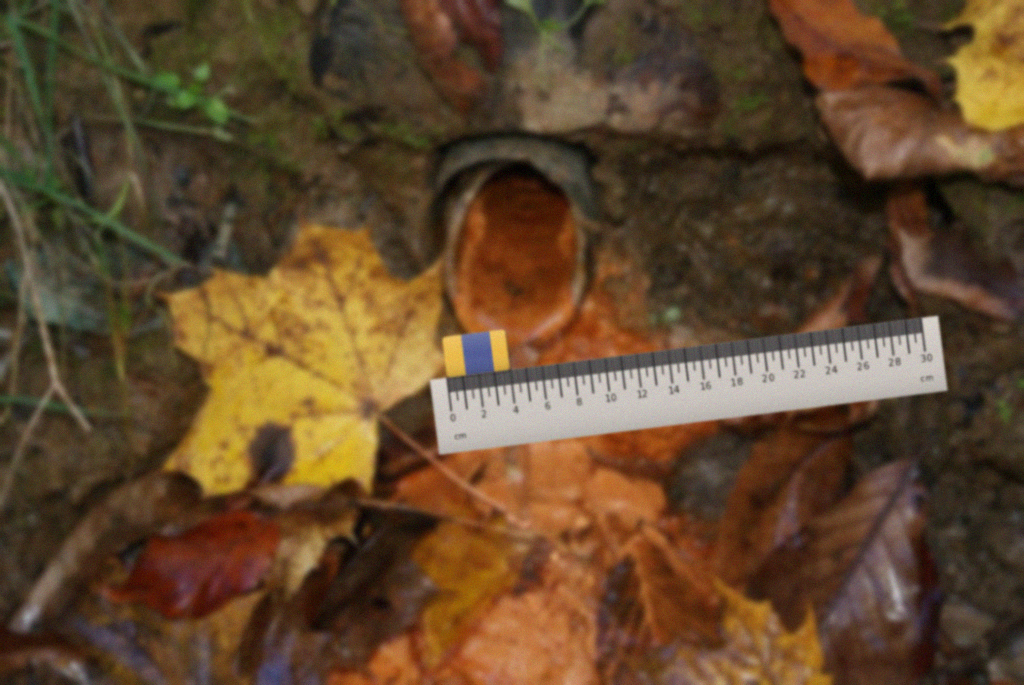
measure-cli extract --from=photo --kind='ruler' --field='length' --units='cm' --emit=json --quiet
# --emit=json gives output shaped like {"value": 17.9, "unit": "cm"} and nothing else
{"value": 4, "unit": "cm"}
